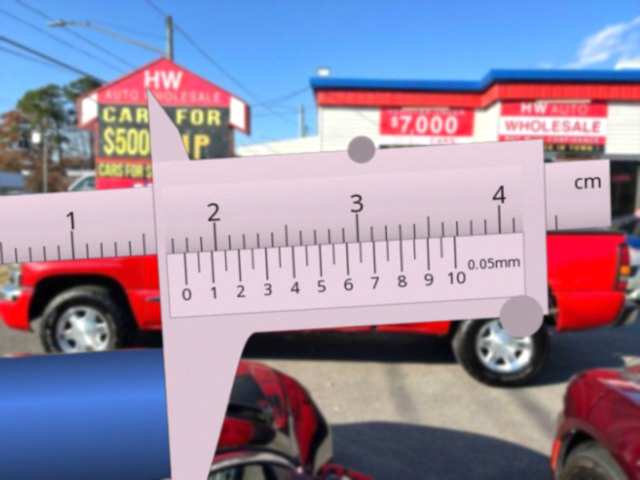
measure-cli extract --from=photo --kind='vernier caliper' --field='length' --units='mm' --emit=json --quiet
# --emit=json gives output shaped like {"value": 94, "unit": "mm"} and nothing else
{"value": 17.8, "unit": "mm"}
